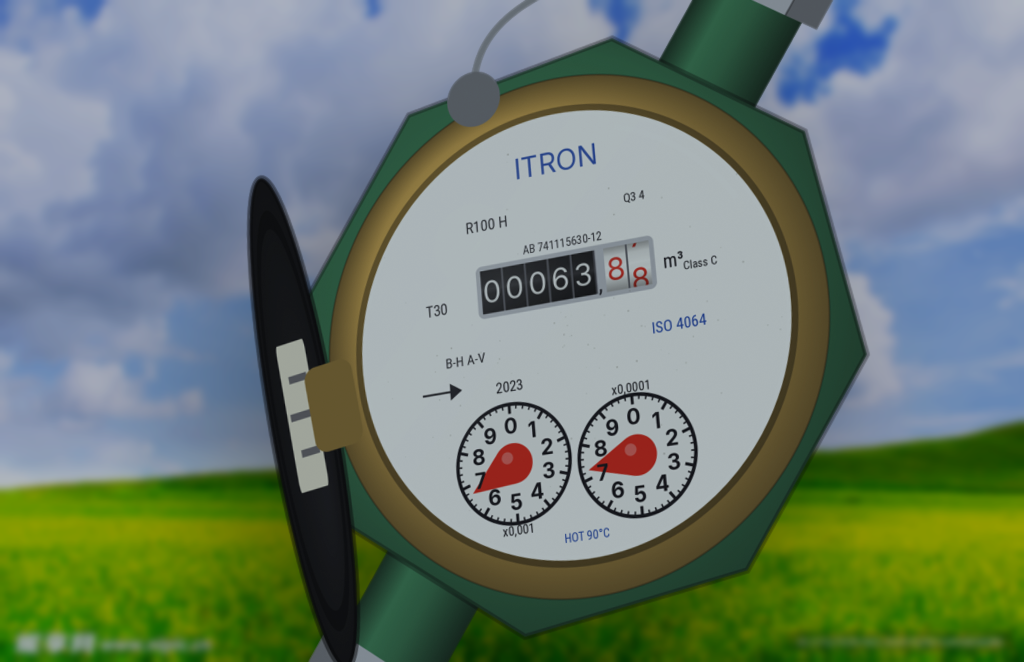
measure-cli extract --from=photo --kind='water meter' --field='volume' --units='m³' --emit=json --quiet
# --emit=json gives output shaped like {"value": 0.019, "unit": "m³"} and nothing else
{"value": 63.8767, "unit": "m³"}
